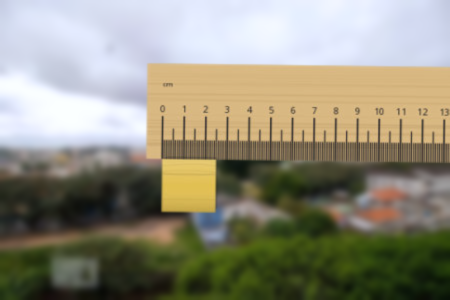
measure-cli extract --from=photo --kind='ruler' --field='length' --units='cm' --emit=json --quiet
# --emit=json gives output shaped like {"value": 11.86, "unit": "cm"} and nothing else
{"value": 2.5, "unit": "cm"}
